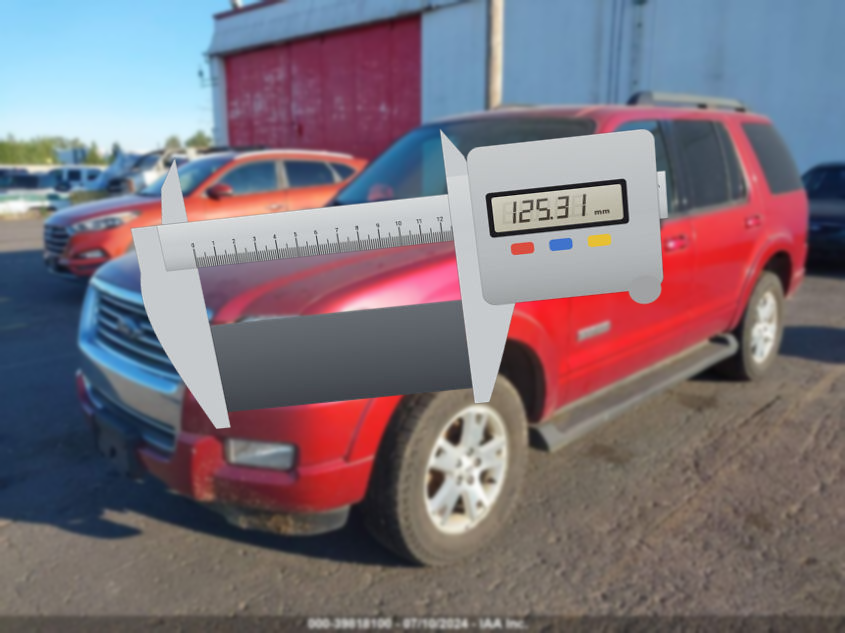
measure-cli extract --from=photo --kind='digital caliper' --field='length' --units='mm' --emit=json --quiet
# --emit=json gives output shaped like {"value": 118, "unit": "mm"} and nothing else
{"value": 125.31, "unit": "mm"}
